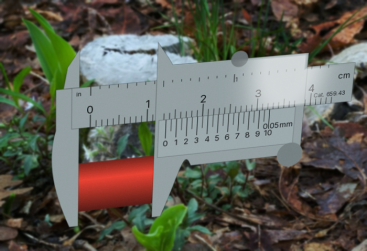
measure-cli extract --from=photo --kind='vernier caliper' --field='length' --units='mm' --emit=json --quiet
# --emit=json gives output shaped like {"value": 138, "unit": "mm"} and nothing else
{"value": 13.4, "unit": "mm"}
